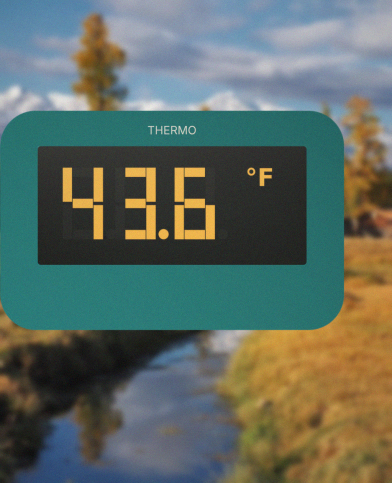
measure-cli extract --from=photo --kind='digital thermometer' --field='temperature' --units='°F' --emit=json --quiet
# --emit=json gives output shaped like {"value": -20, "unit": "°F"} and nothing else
{"value": 43.6, "unit": "°F"}
